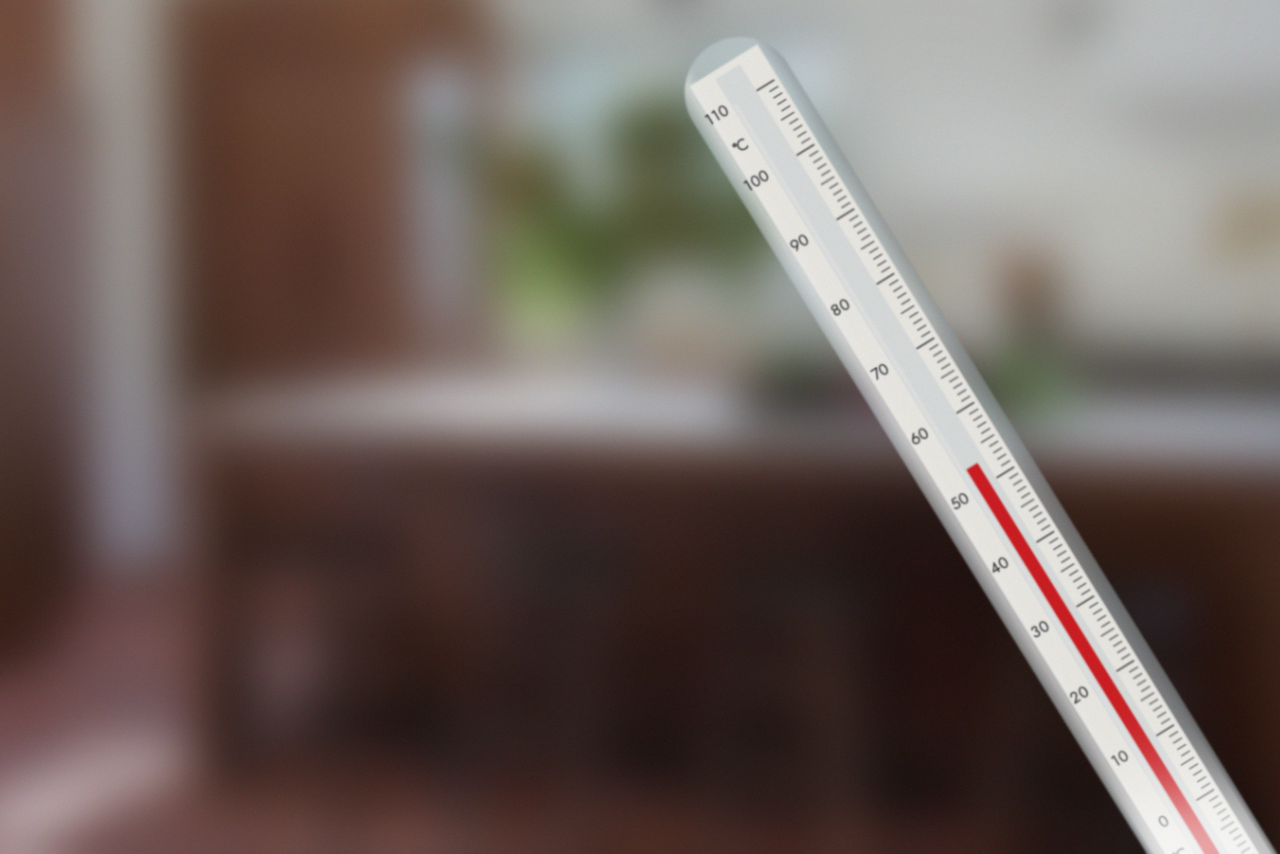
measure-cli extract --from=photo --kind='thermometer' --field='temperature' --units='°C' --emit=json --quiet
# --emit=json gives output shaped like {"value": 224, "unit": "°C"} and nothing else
{"value": 53, "unit": "°C"}
